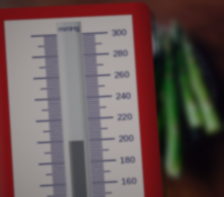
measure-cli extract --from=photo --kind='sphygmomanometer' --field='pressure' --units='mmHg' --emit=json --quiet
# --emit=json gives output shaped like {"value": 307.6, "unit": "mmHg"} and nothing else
{"value": 200, "unit": "mmHg"}
